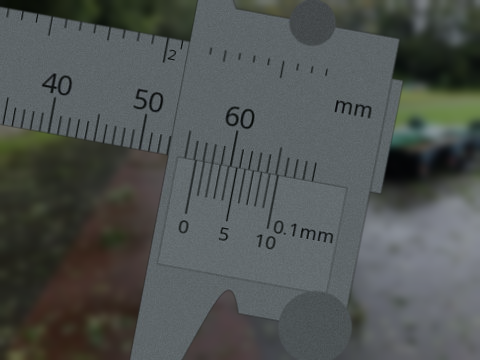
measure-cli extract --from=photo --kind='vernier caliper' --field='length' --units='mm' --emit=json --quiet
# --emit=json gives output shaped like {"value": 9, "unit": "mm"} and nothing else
{"value": 56.2, "unit": "mm"}
